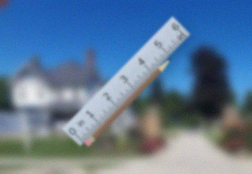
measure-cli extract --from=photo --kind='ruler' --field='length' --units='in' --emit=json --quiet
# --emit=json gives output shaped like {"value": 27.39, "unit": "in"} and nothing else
{"value": 5, "unit": "in"}
